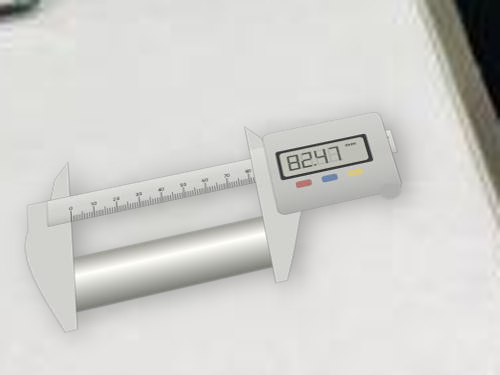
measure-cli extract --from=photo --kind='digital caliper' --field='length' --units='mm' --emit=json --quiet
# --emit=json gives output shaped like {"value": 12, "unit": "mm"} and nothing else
{"value": 82.47, "unit": "mm"}
